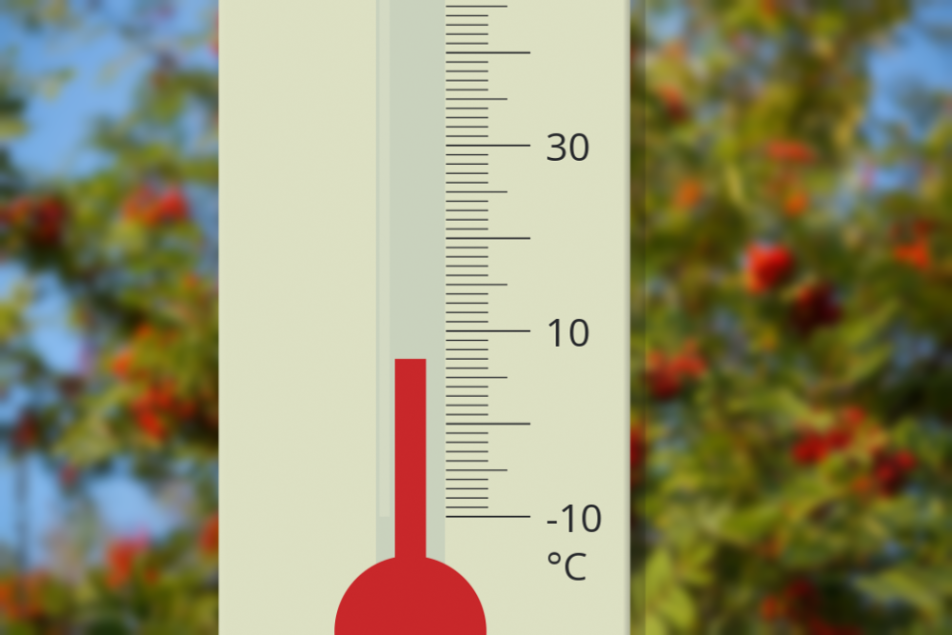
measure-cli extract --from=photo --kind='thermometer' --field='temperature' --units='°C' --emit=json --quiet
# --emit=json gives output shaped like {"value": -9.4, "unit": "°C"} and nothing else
{"value": 7, "unit": "°C"}
